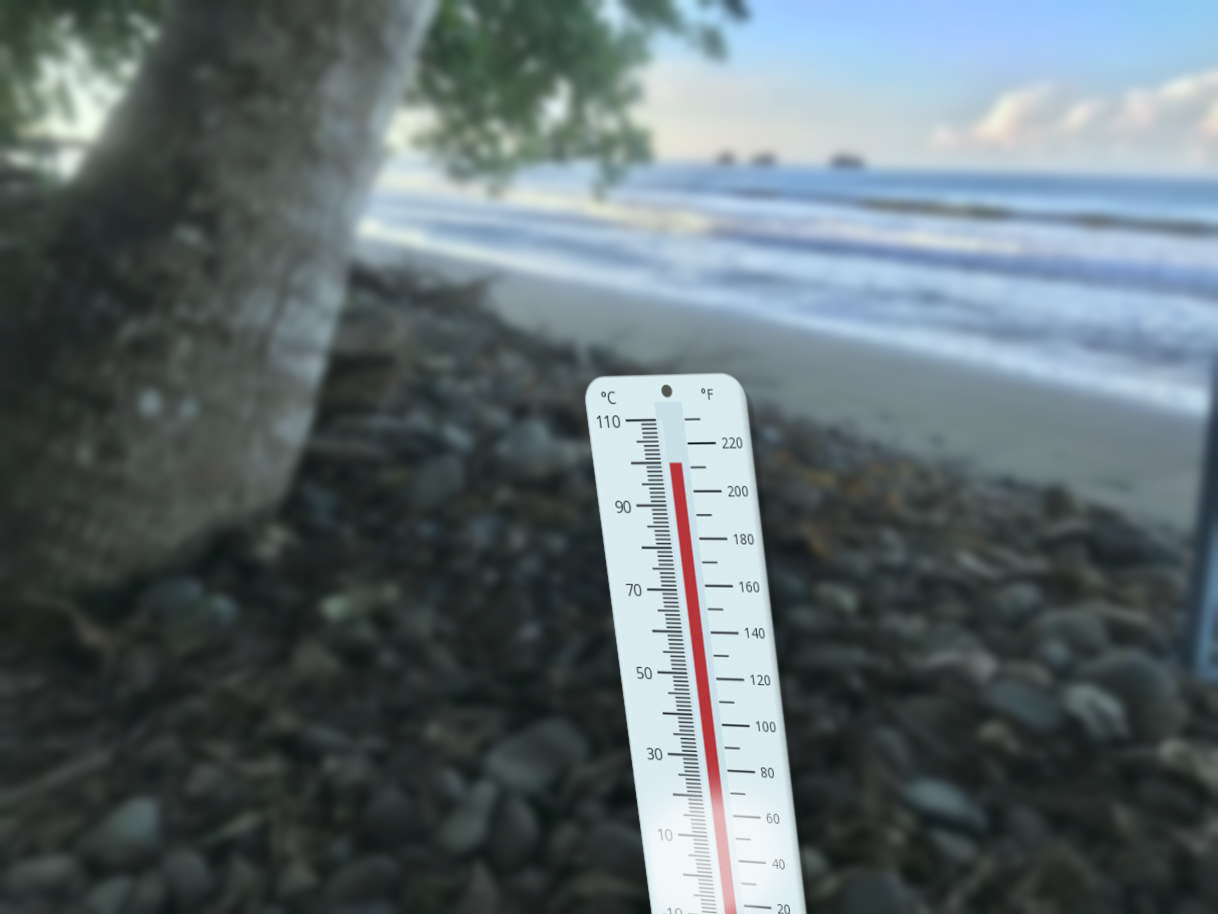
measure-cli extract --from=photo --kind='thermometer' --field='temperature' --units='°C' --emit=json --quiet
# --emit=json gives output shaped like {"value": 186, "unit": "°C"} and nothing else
{"value": 100, "unit": "°C"}
